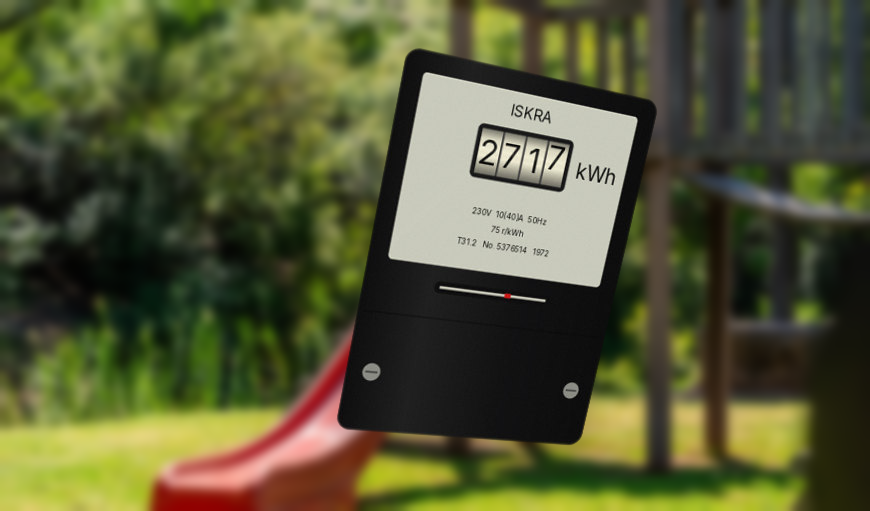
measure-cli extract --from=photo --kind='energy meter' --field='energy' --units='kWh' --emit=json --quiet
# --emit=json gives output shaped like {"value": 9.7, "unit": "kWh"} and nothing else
{"value": 2717, "unit": "kWh"}
